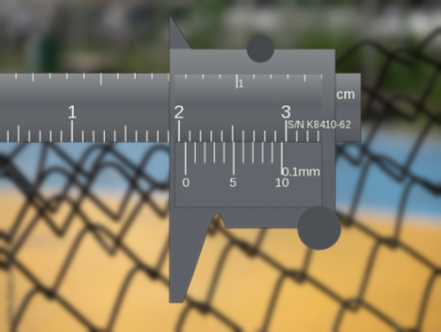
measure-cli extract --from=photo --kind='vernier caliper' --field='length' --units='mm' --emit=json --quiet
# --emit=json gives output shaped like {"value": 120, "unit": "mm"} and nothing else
{"value": 20.6, "unit": "mm"}
